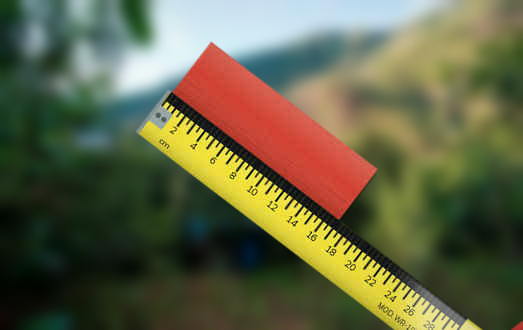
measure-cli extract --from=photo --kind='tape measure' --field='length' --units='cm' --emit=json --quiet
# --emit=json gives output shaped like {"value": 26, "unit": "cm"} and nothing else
{"value": 17, "unit": "cm"}
